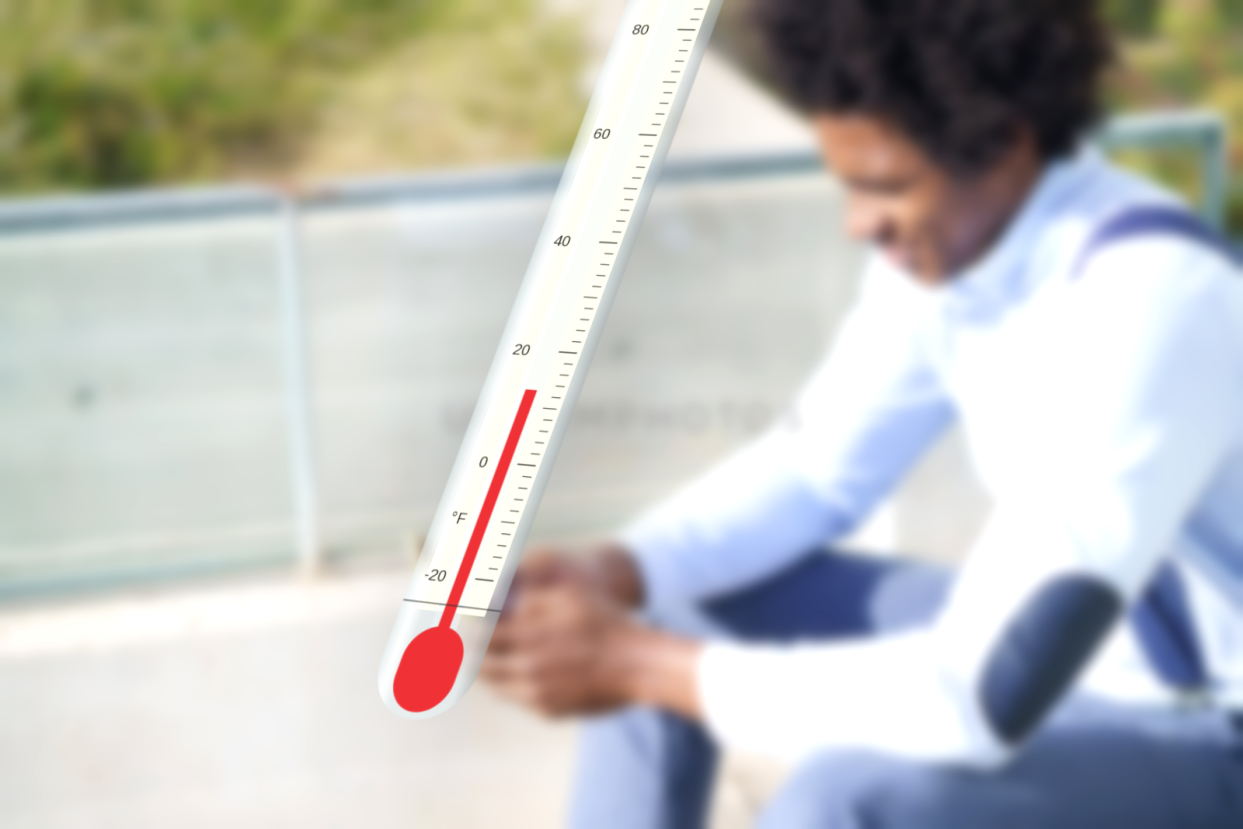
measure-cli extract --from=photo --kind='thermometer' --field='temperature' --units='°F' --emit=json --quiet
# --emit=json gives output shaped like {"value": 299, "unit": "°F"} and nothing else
{"value": 13, "unit": "°F"}
